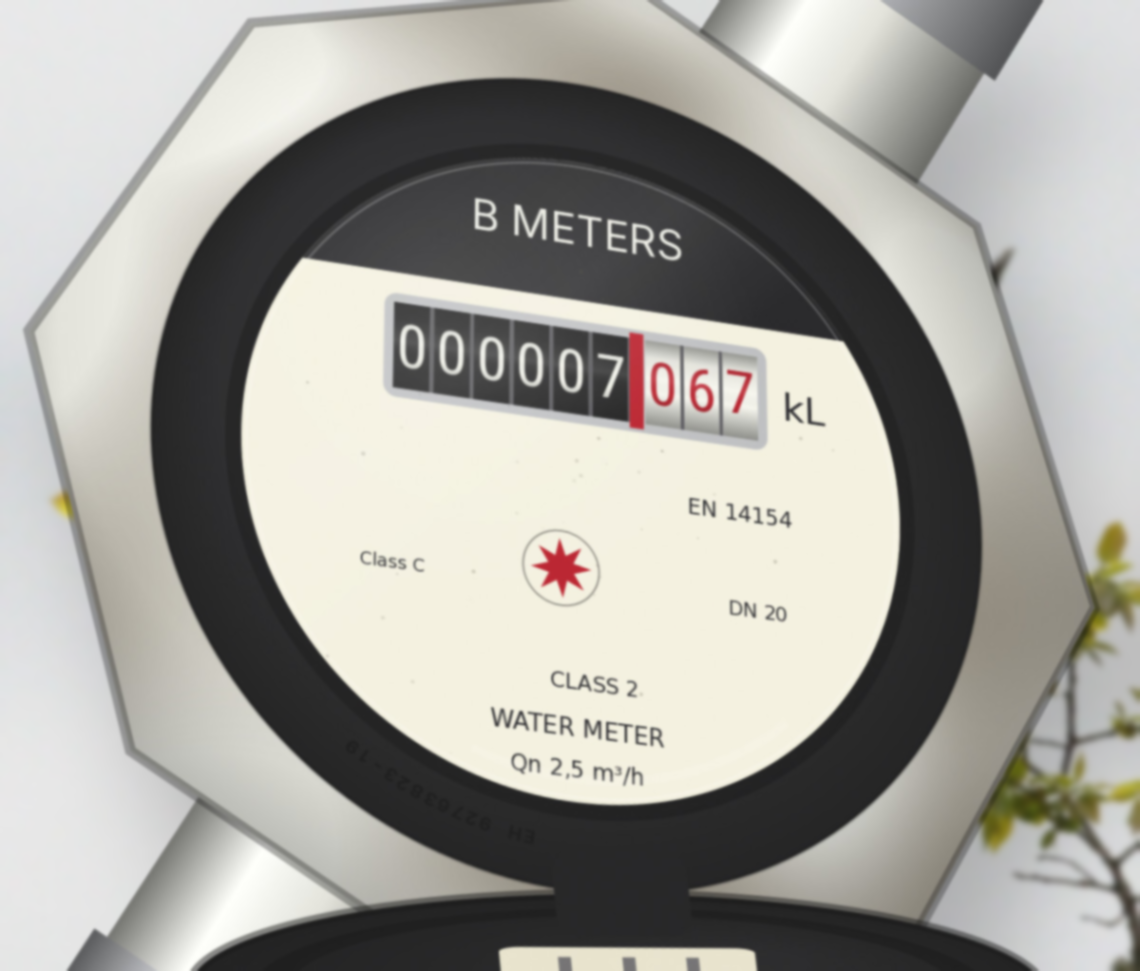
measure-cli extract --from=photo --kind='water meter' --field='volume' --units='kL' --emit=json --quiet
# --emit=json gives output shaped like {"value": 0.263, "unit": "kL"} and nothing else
{"value": 7.067, "unit": "kL"}
